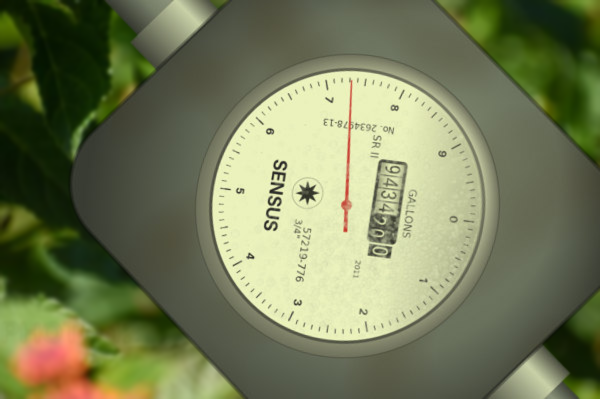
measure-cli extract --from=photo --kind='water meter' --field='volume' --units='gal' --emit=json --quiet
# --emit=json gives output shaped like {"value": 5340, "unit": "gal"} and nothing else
{"value": 9434197.3, "unit": "gal"}
